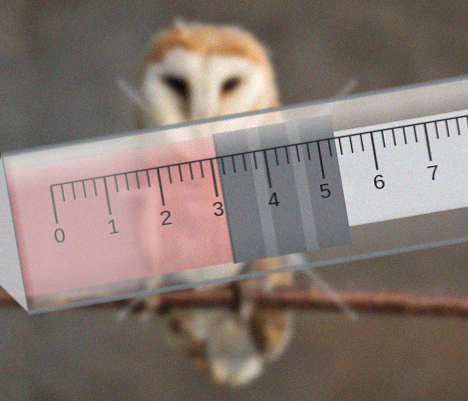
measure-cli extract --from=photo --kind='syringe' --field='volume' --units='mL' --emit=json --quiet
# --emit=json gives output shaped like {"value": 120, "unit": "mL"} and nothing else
{"value": 3.1, "unit": "mL"}
